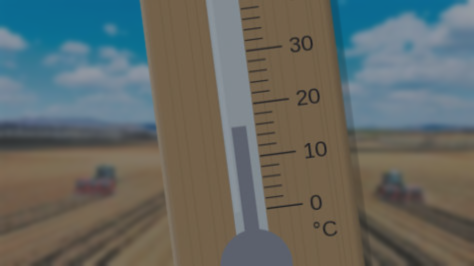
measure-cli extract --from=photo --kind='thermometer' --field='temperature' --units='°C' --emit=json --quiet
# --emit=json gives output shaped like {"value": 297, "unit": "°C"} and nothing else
{"value": 16, "unit": "°C"}
